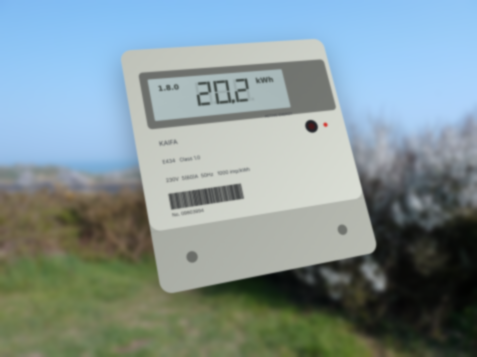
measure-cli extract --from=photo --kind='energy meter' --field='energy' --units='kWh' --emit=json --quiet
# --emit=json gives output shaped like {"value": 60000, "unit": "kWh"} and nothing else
{"value": 20.2, "unit": "kWh"}
